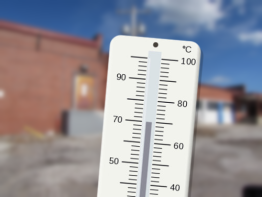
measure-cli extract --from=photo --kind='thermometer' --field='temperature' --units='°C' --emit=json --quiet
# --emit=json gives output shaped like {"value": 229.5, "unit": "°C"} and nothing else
{"value": 70, "unit": "°C"}
